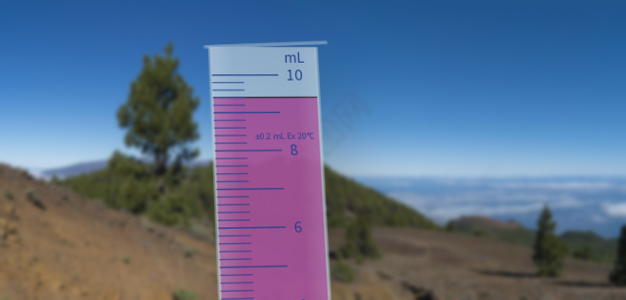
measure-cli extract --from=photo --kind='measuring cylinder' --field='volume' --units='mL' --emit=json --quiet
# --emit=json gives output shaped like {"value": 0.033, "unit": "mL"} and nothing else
{"value": 9.4, "unit": "mL"}
